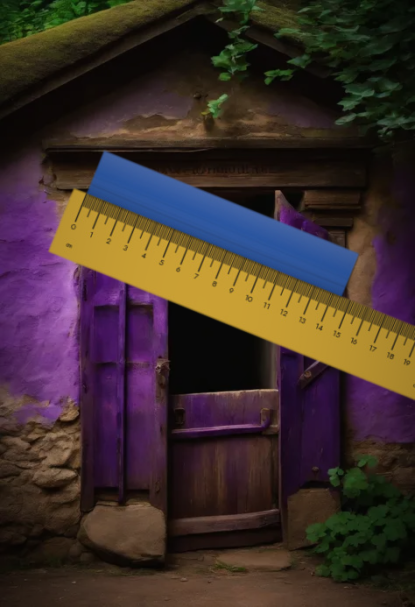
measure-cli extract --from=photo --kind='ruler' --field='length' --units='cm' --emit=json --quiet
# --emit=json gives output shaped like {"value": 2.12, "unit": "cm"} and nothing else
{"value": 14.5, "unit": "cm"}
